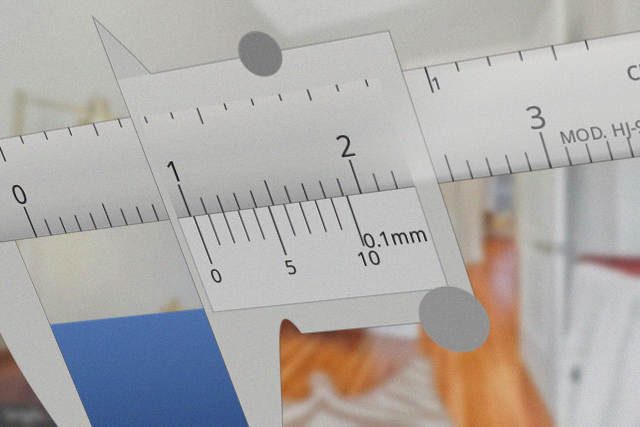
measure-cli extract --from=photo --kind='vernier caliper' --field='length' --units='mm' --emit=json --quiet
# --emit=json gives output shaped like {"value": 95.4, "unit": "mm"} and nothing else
{"value": 10.2, "unit": "mm"}
